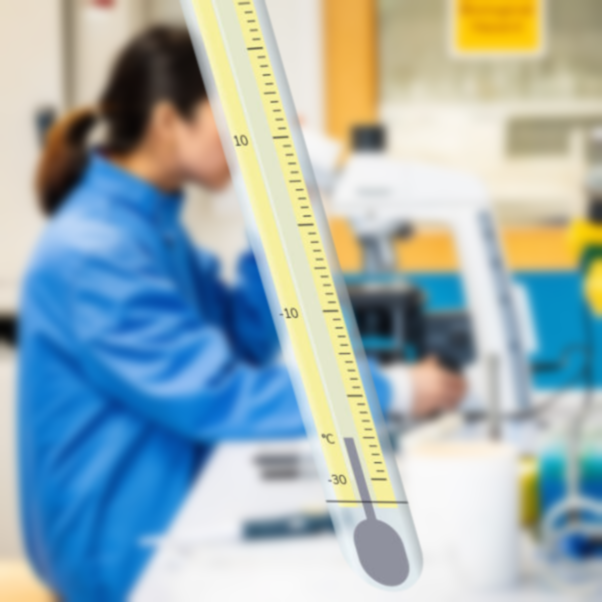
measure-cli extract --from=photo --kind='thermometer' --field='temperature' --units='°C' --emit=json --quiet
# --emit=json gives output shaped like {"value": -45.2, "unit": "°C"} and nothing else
{"value": -25, "unit": "°C"}
